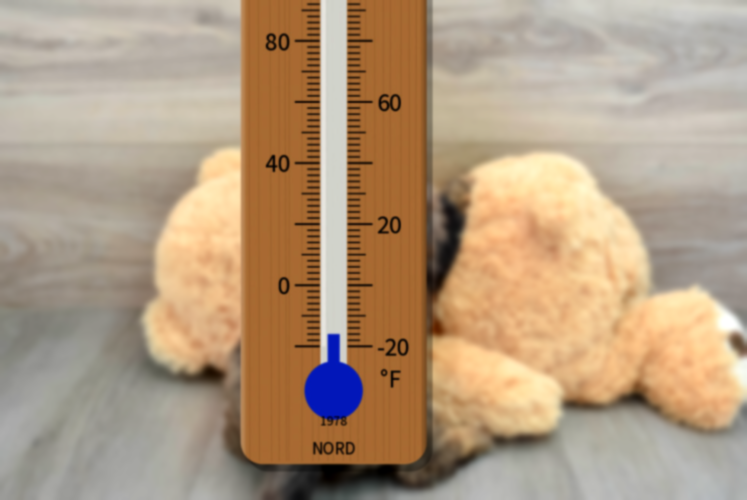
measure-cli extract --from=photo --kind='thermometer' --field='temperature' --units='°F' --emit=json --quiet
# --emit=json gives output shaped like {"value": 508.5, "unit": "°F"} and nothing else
{"value": -16, "unit": "°F"}
